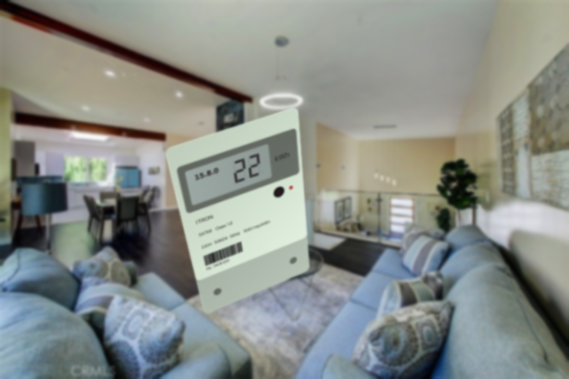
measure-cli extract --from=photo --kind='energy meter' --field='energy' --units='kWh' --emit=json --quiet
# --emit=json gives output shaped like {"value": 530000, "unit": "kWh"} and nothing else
{"value": 22, "unit": "kWh"}
